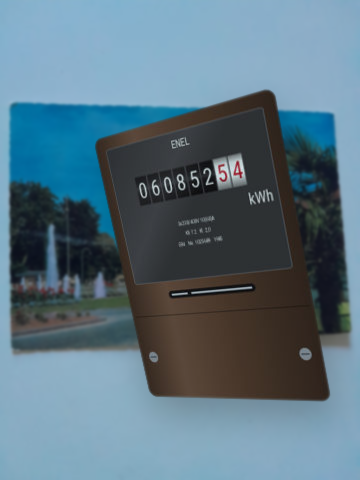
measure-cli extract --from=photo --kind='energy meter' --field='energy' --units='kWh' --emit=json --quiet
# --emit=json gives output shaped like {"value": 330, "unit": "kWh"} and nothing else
{"value": 60852.54, "unit": "kWh"}
